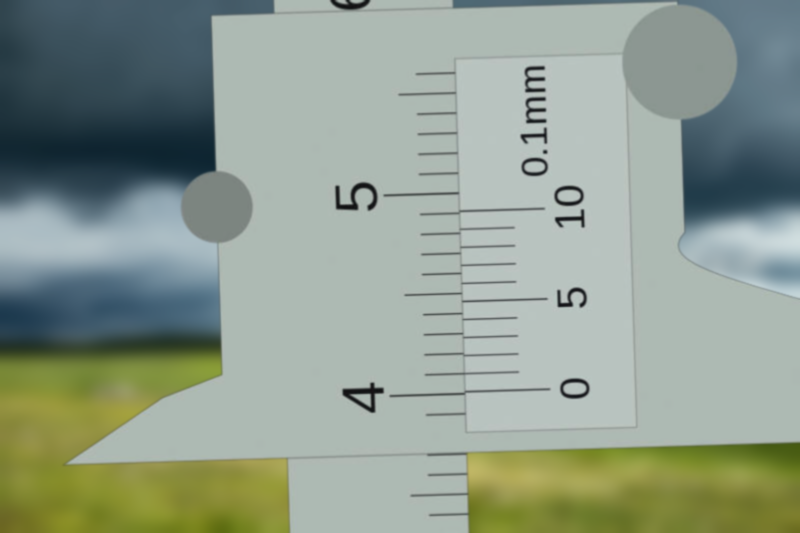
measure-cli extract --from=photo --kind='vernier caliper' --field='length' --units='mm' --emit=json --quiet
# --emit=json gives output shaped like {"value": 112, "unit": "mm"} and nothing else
{"value": 40.1, "unit": "mm"}
